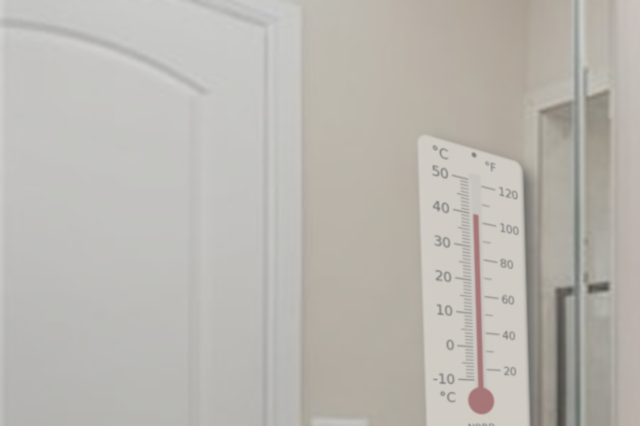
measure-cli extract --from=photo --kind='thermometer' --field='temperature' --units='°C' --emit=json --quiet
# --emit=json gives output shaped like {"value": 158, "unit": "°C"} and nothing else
{"value": 40, "unit": "°C"}
